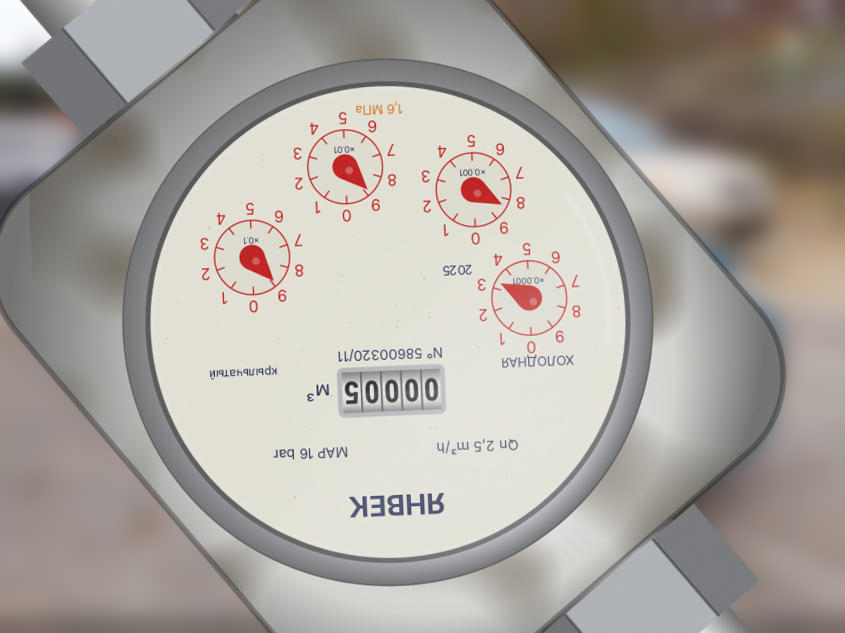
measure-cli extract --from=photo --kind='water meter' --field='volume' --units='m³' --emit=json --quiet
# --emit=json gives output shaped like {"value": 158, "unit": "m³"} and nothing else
{"value": 5.8883, "unit": "m³"}
